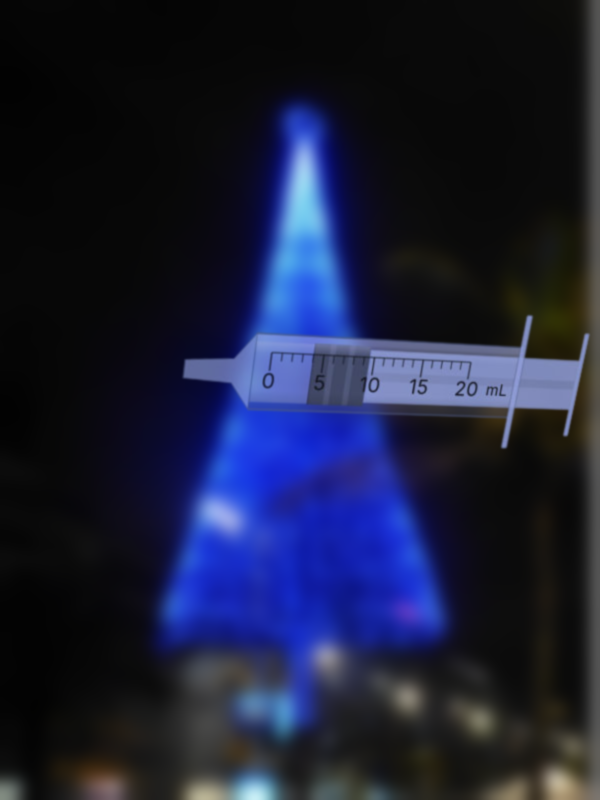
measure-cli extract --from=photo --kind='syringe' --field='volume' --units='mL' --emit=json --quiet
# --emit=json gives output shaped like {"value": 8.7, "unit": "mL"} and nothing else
{"value": 4, "unit": "mL"}
